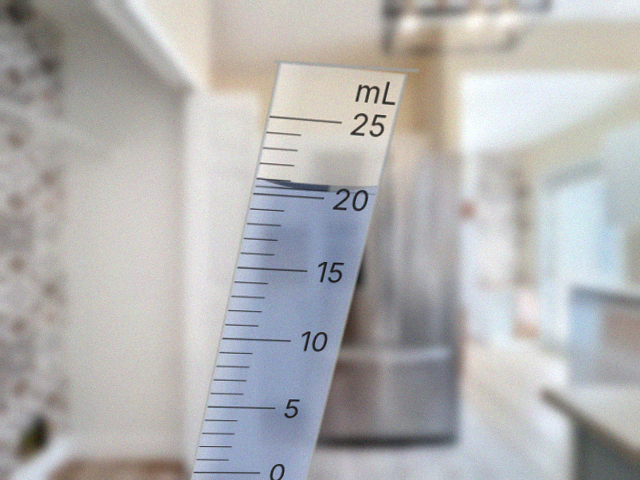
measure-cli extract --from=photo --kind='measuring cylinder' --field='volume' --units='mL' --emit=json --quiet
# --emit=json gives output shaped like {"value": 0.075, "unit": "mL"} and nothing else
{"value": 20.5, "unit": "mL"}
